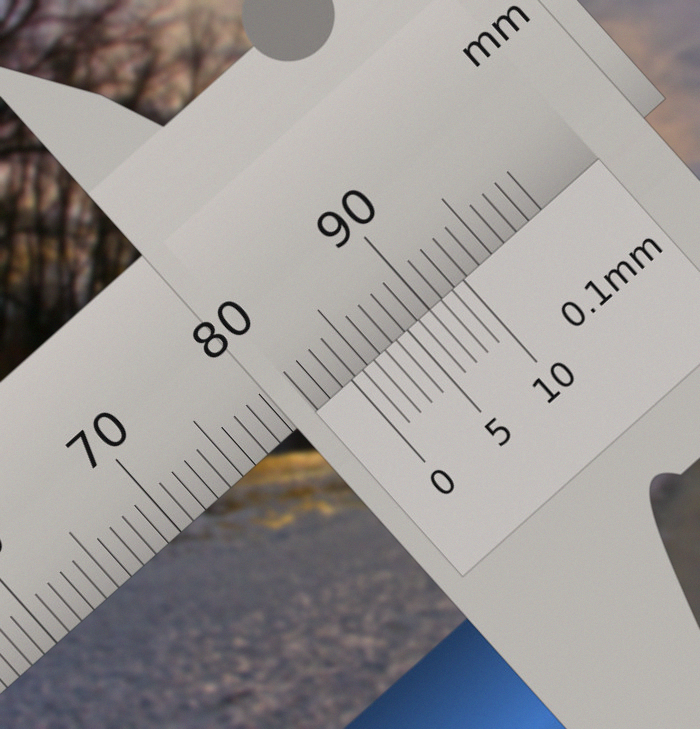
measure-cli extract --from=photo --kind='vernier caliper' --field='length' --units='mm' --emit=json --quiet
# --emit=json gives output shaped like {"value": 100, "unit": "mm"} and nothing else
{"value": 83.7, "unit": "mm"}
